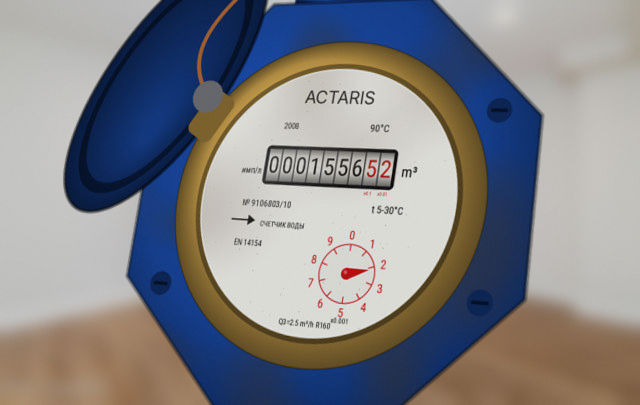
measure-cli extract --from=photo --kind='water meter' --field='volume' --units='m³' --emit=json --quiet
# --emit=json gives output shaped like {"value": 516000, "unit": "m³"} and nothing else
{"value": 1556.522, "unit": "m³"}
